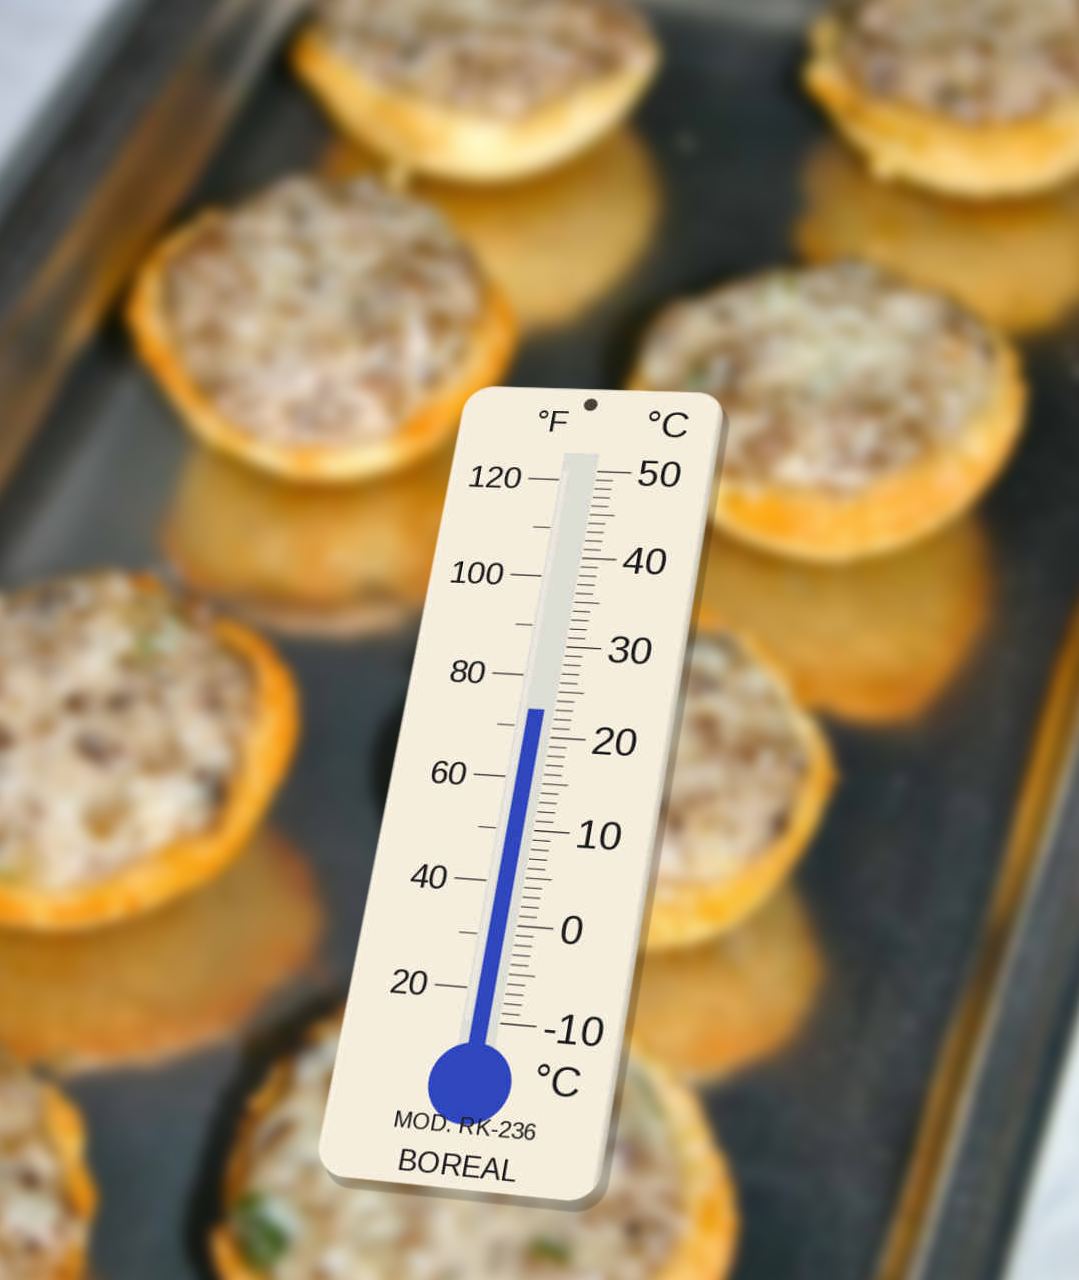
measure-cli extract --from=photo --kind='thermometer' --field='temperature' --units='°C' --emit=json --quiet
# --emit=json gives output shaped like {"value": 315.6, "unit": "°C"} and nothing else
{"value": 23, "unit": "°C"}
